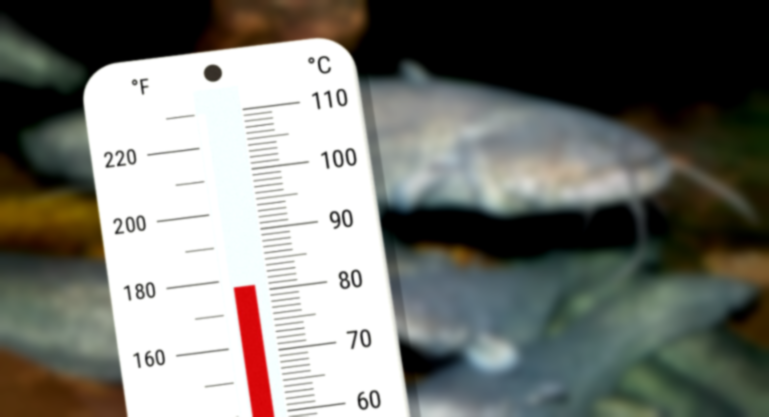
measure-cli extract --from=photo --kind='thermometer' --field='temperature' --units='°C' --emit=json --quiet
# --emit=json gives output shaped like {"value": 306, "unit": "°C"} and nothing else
{"value": 81, "unit": "°C"}
